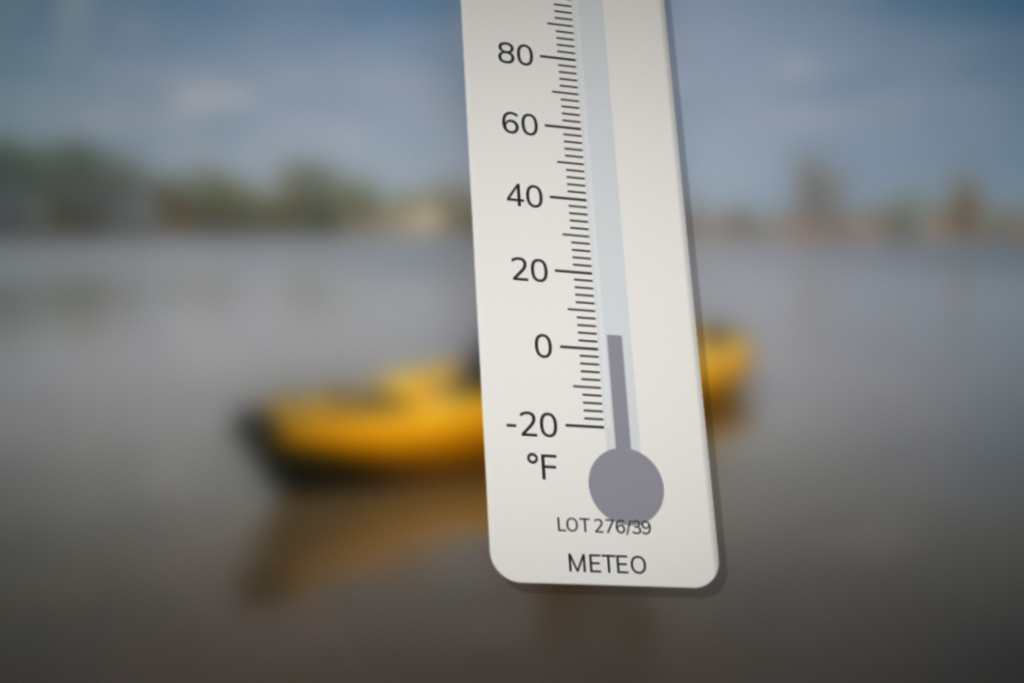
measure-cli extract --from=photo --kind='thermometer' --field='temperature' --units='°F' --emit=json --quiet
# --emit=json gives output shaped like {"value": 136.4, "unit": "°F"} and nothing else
{"value": 4, "unit": "°F"}
